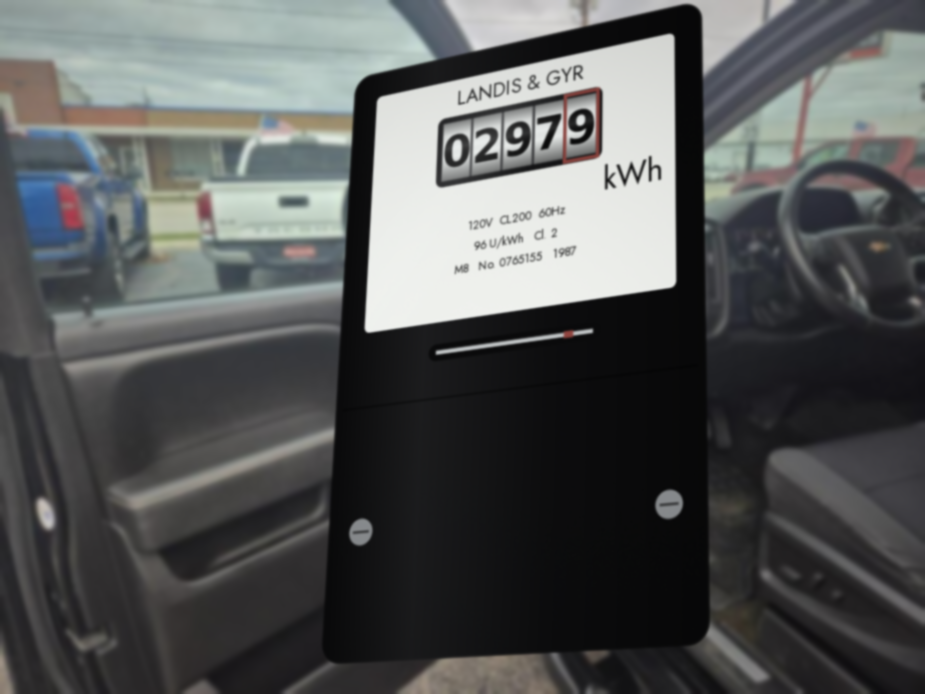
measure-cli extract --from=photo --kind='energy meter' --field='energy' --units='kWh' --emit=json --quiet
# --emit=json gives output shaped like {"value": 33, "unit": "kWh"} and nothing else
{"value": 297.9, "unit": "kWh"}
